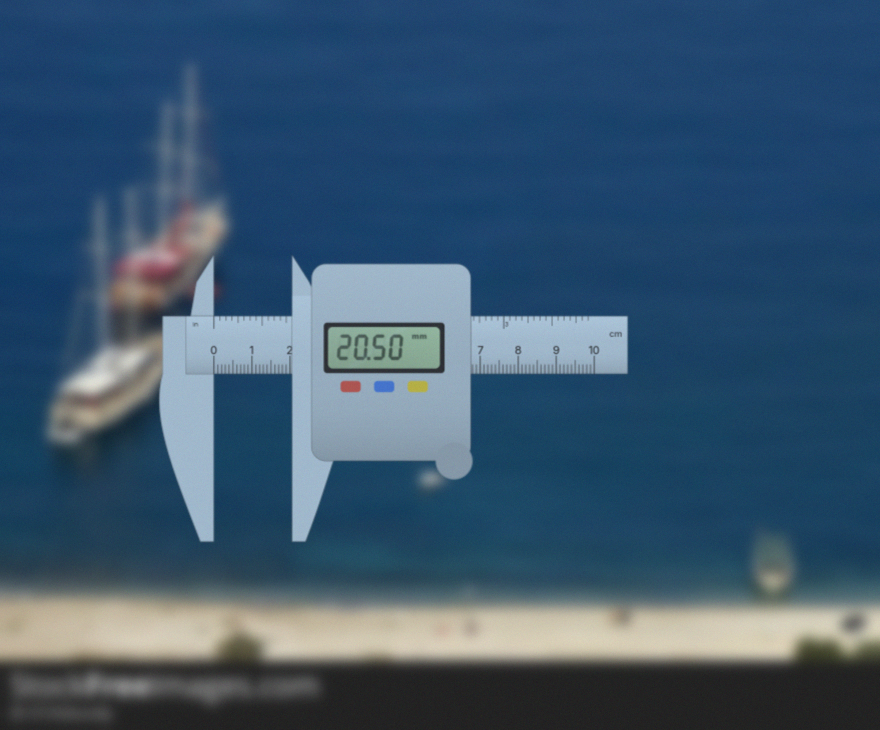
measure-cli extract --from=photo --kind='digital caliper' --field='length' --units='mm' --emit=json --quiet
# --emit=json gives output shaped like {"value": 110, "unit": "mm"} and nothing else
{"value": 20.50, "unit": "mm"}
